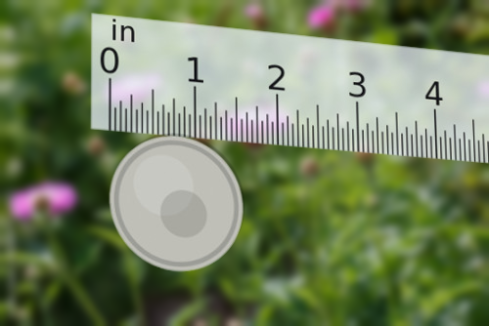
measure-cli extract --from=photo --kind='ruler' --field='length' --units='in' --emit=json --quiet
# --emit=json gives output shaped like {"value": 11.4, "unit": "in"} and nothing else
{"value": 1.5625, "unit": "in"}
